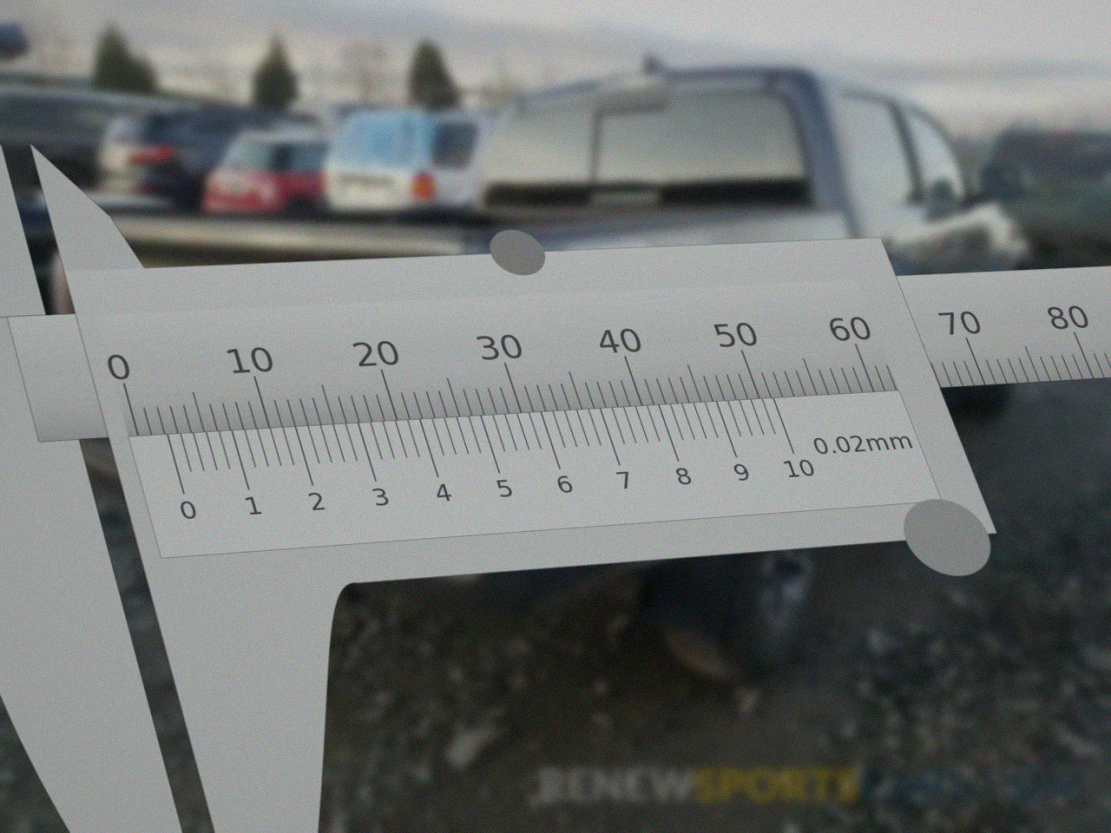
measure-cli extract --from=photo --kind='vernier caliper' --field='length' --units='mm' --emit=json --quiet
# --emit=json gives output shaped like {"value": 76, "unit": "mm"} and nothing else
{"value": 2.2, "unit": "mm"}
